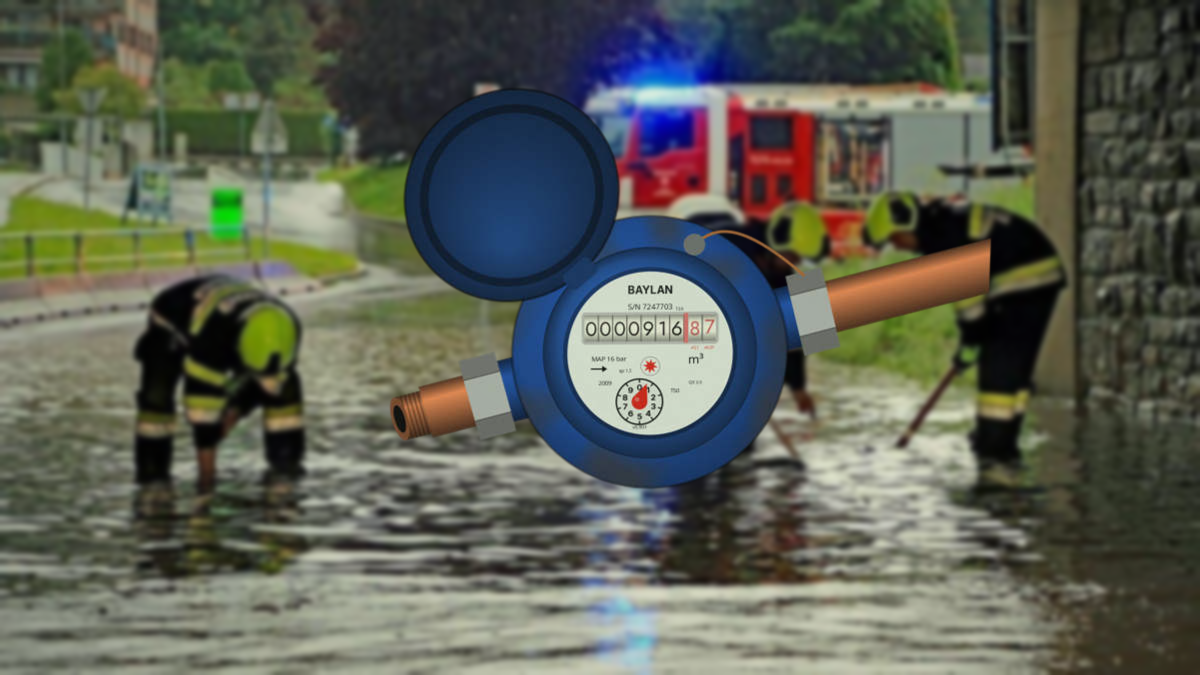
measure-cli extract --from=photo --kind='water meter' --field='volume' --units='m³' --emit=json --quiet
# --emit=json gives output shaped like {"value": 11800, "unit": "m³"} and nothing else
{"value": 916.870, "unit": "m³"}
